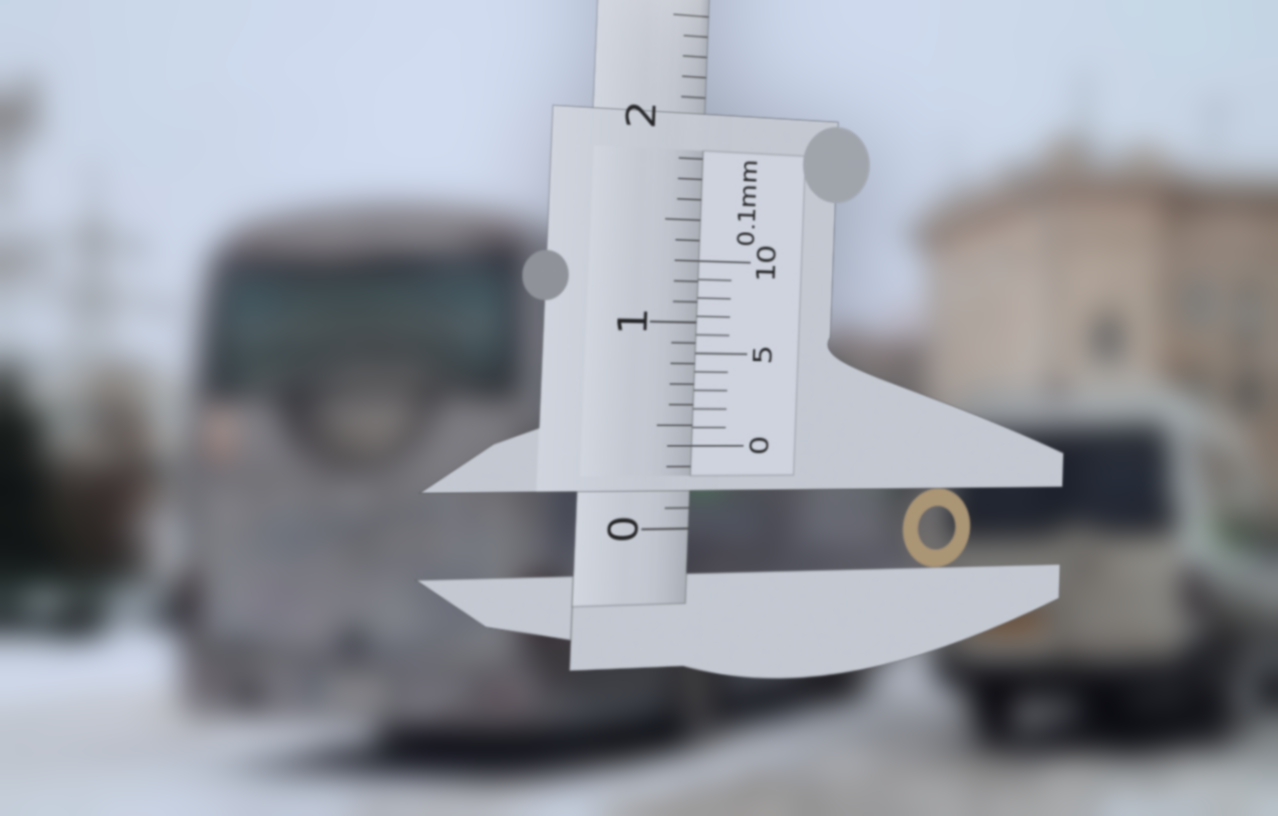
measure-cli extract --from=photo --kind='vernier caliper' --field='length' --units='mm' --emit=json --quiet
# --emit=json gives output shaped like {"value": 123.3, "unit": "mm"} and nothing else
{"value": 4.0, "unit": "mm"}
